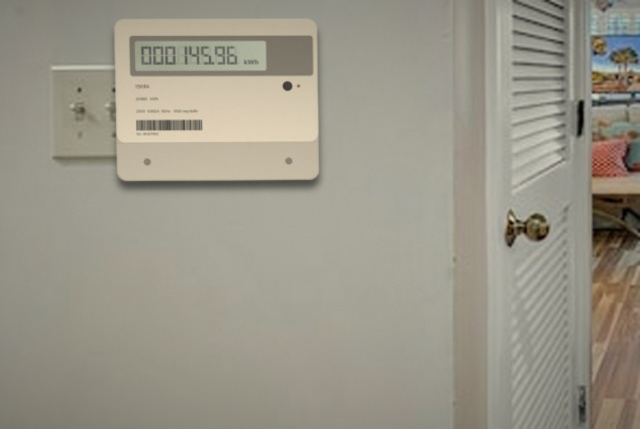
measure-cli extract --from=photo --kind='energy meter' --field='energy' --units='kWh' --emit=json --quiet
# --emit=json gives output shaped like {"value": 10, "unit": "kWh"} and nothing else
{"value": 145.96, "unit": "kWh"}
